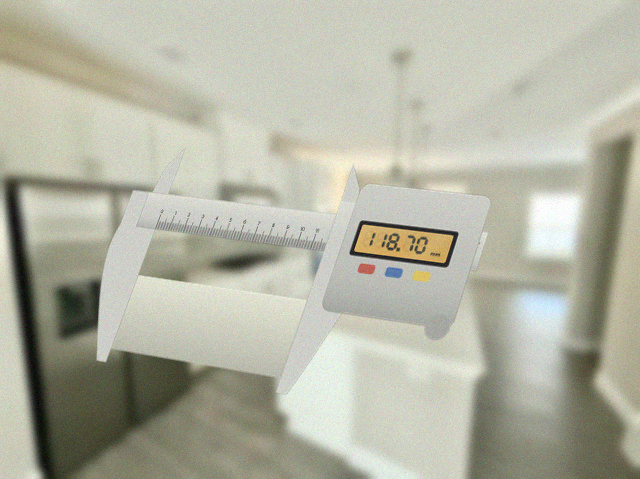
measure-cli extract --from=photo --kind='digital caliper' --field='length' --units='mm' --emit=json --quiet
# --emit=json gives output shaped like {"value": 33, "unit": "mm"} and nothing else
{"value": 118.70, "unit": "mm"}
